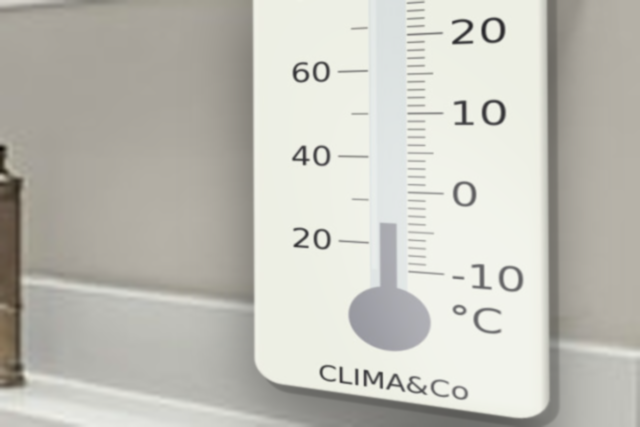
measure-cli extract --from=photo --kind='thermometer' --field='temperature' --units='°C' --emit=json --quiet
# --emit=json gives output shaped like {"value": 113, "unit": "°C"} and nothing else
{"value": -4, "unit": "°C"}
